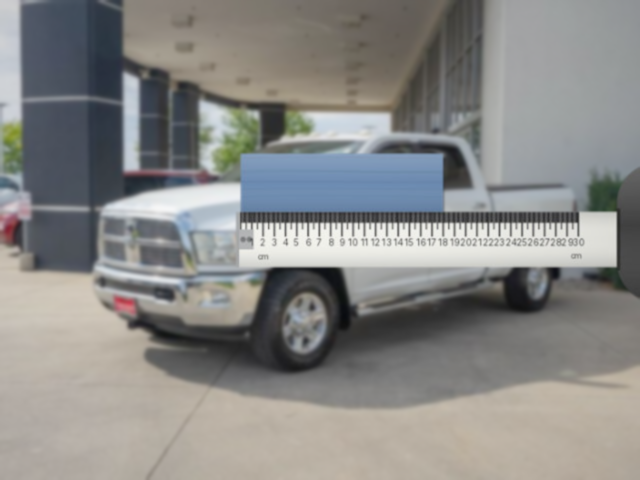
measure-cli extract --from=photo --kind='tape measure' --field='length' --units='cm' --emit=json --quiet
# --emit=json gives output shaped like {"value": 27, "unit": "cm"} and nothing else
{"value": 18, "unit": "cm"}
